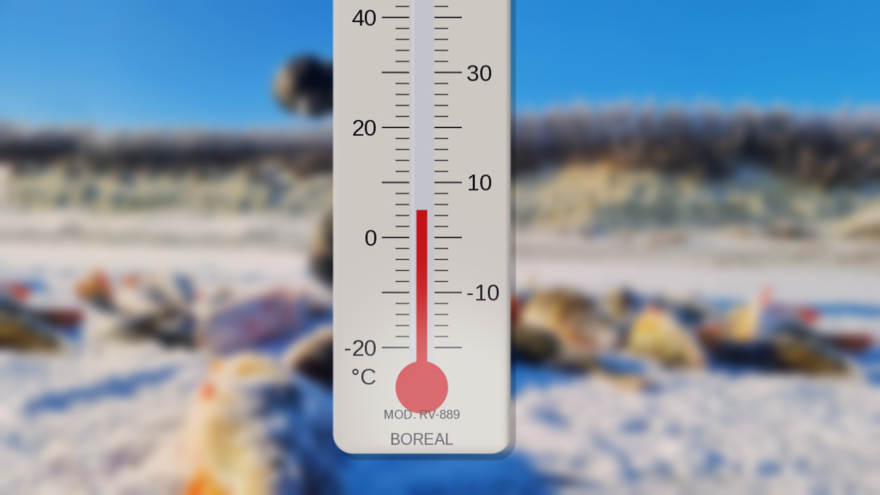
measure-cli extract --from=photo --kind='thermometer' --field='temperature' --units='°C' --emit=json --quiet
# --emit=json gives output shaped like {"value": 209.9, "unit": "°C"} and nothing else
{"value": 5, "unit": "°C"}
